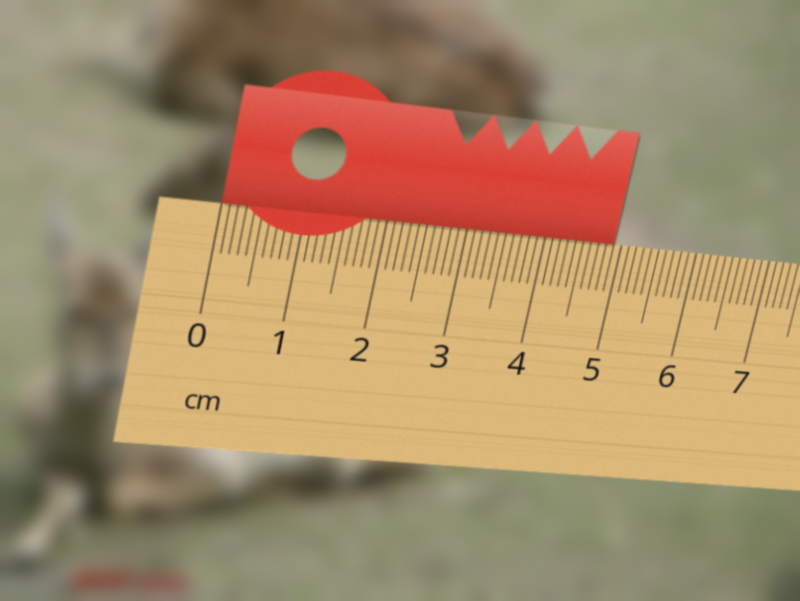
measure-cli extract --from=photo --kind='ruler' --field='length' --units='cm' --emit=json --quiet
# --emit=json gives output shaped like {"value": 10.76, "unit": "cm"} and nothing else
{"value": 4.9, "unit": "cm"}
